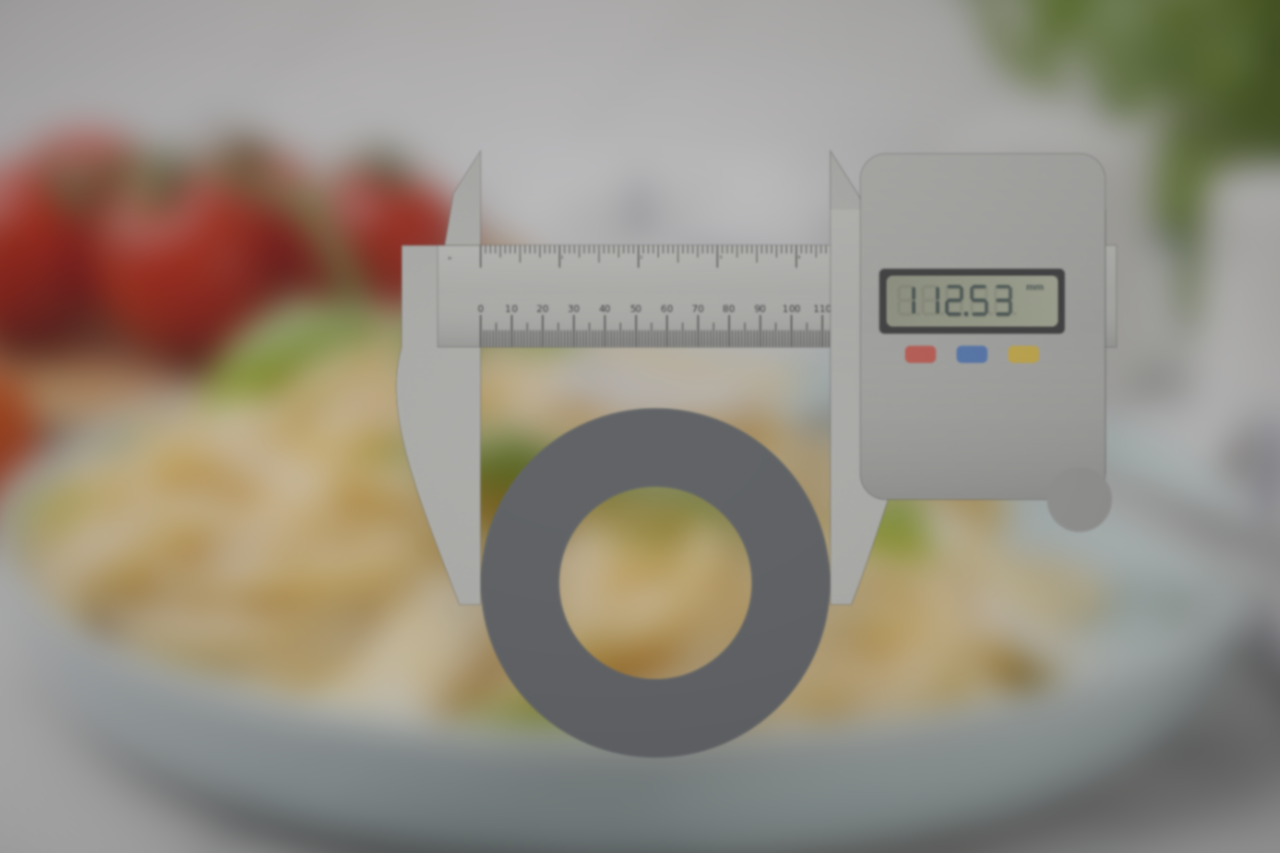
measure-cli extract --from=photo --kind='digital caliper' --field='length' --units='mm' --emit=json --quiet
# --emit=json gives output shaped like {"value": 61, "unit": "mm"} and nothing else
{"value": 112.53, "unit": "mm"}
